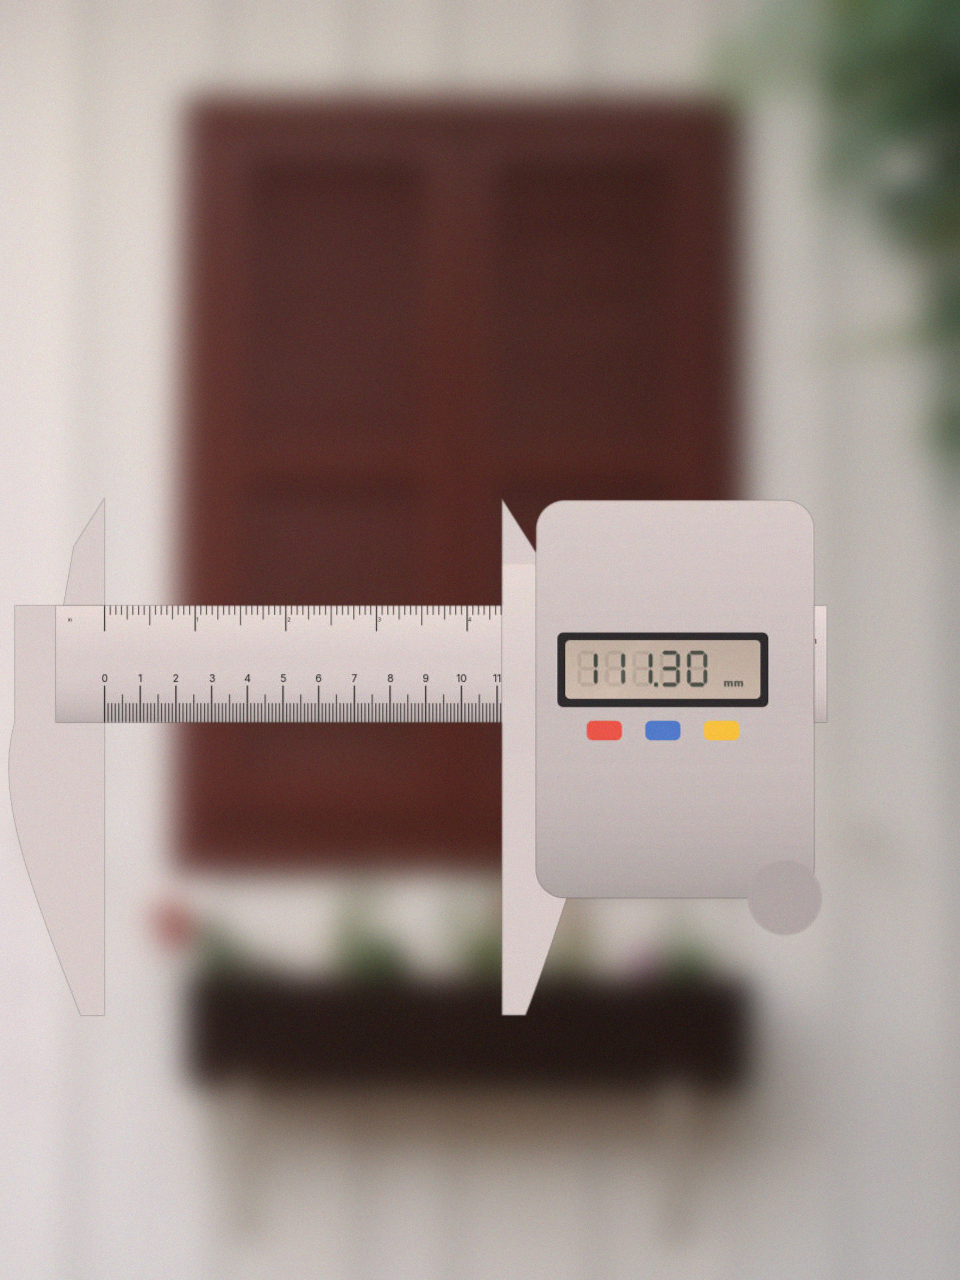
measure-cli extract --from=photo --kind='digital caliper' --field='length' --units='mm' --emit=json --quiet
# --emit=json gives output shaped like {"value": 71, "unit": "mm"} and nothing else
{"value": 111.30, "unit": "mm"}
